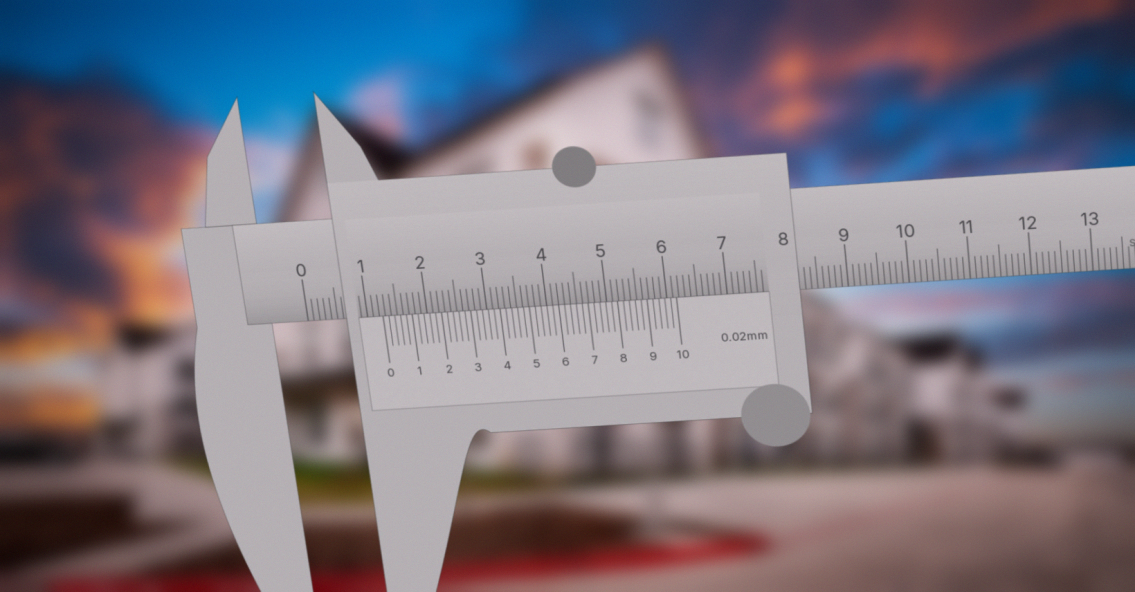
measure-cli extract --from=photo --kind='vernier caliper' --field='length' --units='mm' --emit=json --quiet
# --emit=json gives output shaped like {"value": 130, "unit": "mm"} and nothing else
{"value": 12.6, "unit": "mm"}
